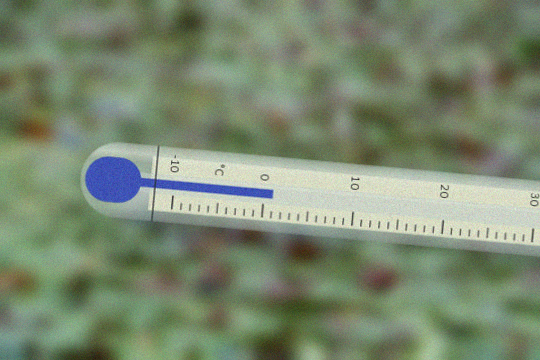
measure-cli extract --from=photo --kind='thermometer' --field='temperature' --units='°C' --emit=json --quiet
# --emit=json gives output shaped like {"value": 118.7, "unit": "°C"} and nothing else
{"value": 1, "unit": "°C"}
